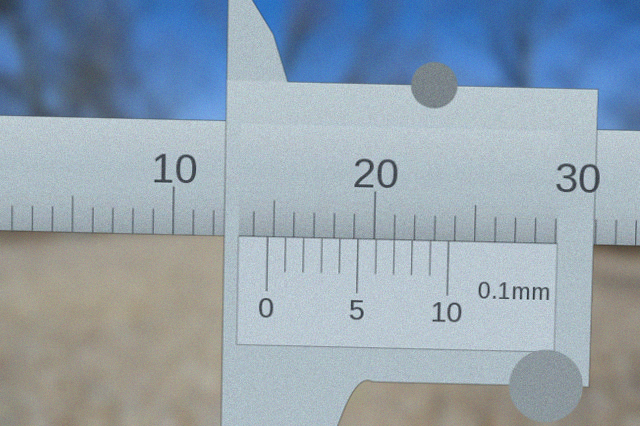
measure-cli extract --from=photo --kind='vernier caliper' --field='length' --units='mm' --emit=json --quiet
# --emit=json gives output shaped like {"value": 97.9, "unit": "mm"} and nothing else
{"value": 14.7, "unit": "mm"}
